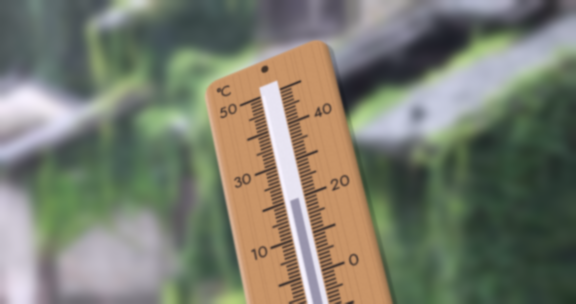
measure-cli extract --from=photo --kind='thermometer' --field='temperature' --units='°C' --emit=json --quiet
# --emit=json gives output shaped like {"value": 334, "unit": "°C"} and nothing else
{"value": 20, "unit": "°C"}
